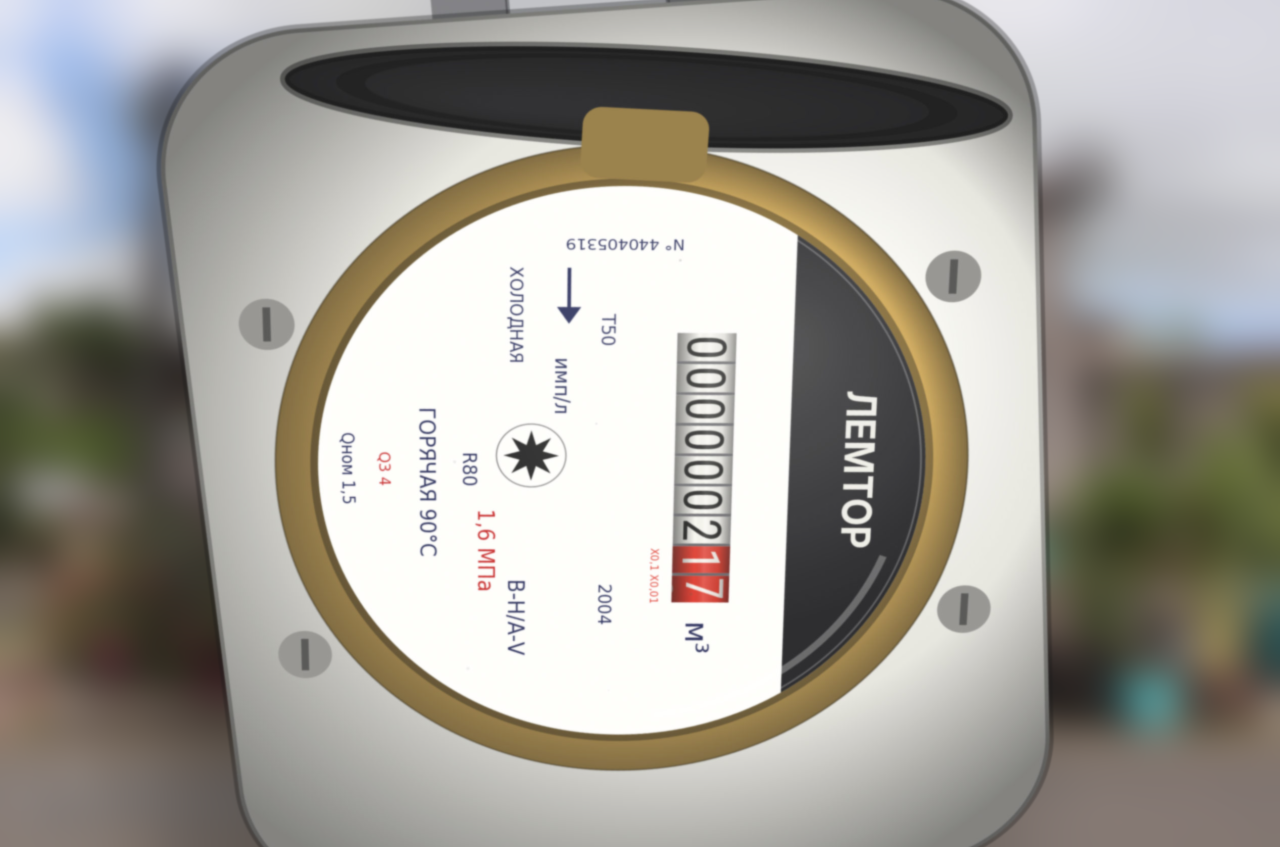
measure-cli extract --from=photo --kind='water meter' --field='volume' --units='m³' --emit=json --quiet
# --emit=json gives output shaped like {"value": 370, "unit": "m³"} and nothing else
{"value": 2.17, "unit": "m³"}
